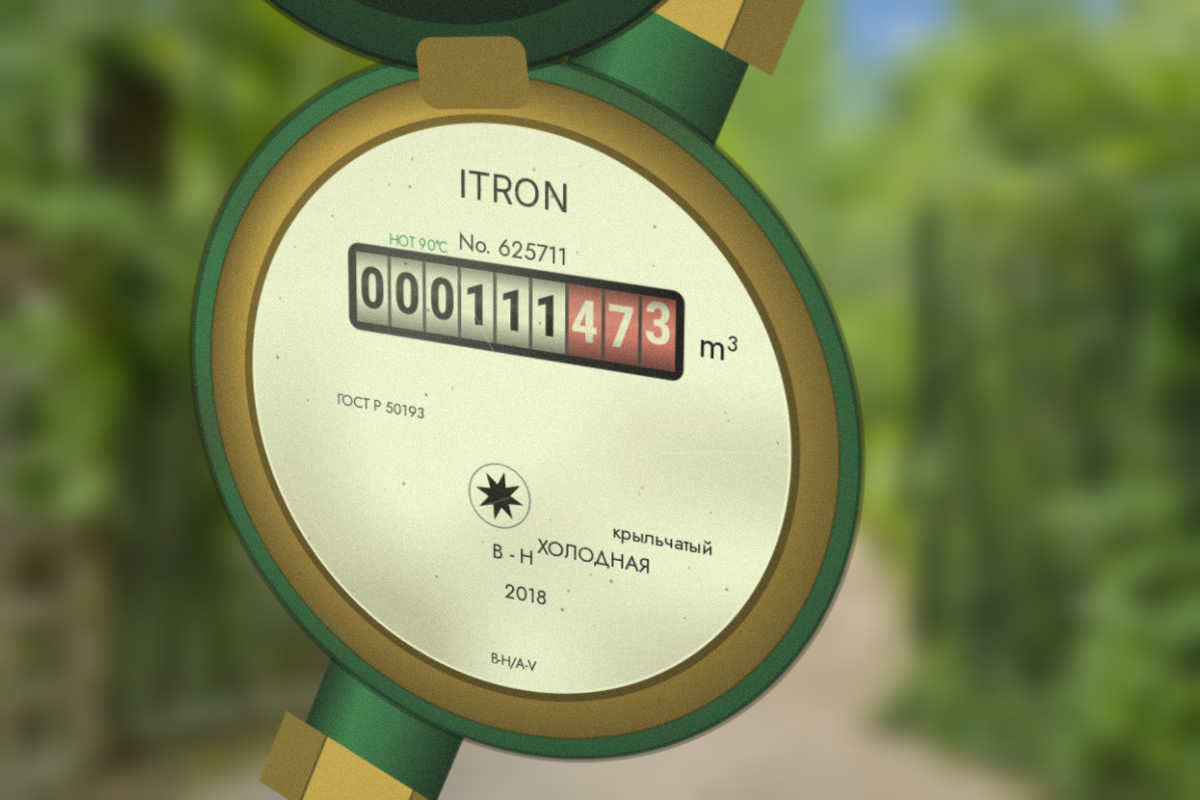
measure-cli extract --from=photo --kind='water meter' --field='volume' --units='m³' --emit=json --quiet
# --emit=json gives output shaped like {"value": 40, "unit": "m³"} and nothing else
{"value": 111.473, "unit": "m³"}
